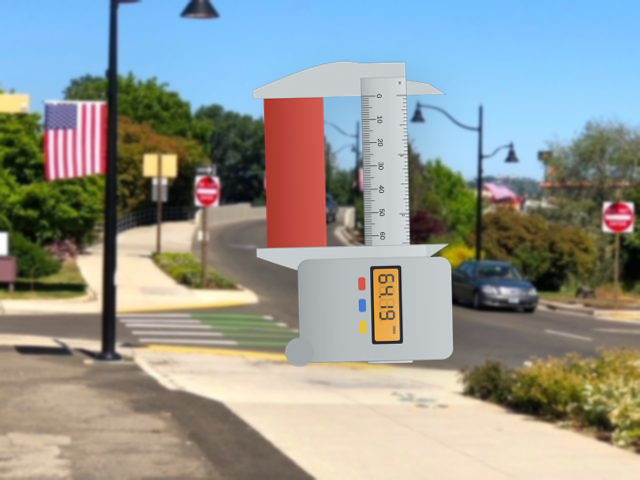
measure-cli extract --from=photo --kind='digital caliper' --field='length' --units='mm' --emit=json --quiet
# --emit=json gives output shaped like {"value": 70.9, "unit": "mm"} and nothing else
{"value": 64.19, "unit": "mm"}
